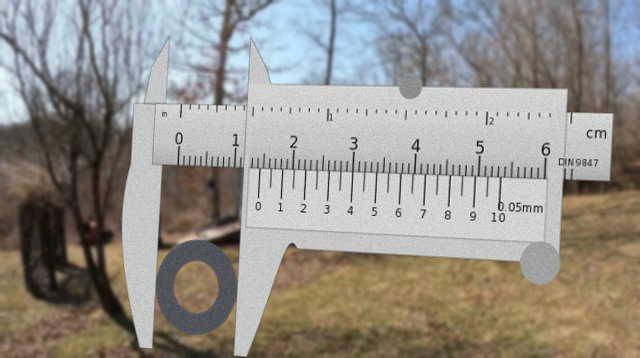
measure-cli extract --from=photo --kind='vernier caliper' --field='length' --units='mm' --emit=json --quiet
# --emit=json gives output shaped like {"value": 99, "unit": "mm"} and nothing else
{"value": 14.4, "unit": "mm"}
